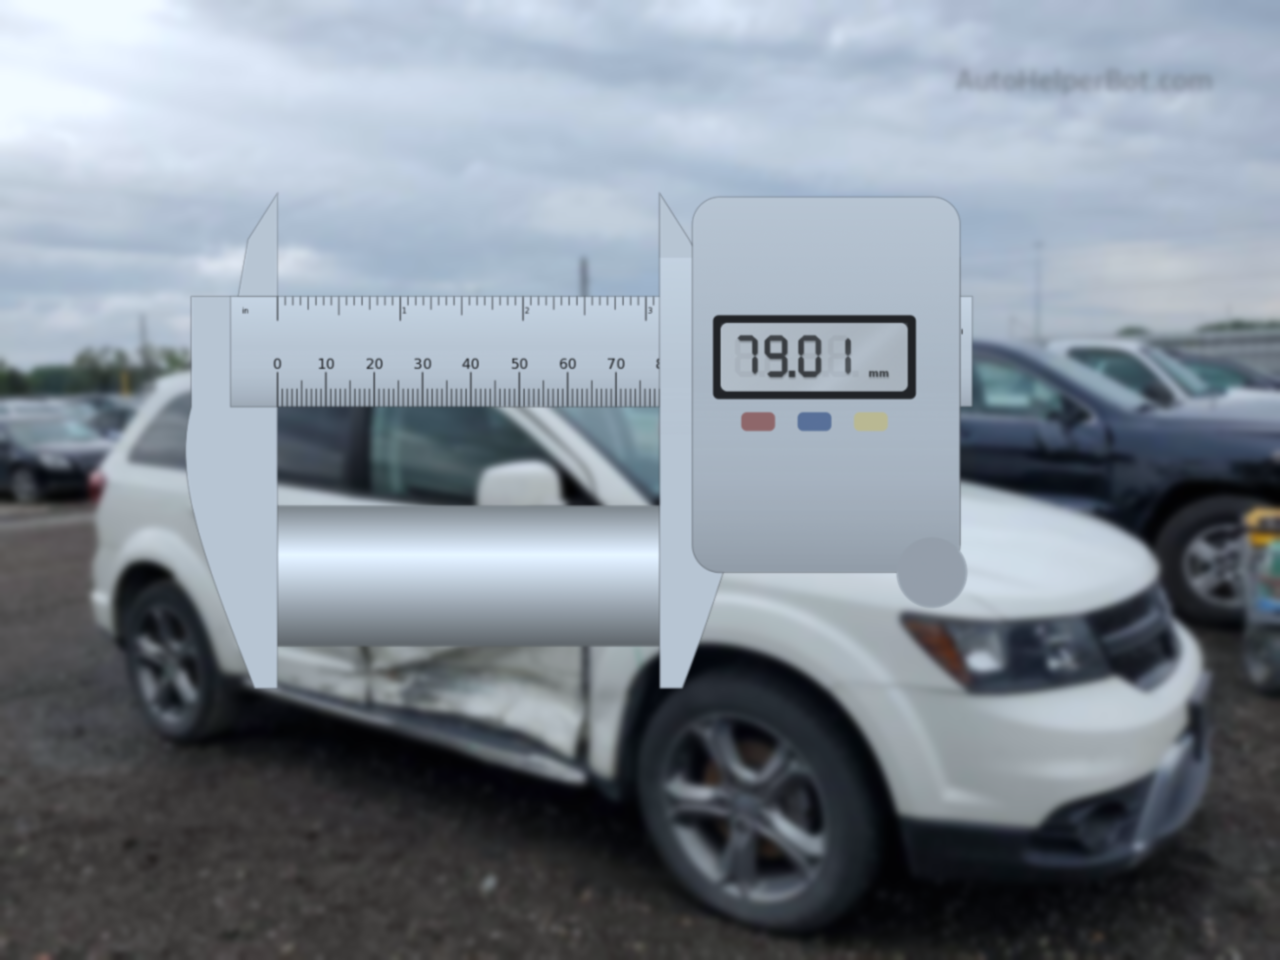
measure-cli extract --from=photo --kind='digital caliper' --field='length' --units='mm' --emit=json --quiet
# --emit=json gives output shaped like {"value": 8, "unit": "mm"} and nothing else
{"value": 79.01, "unit": "mm"}
